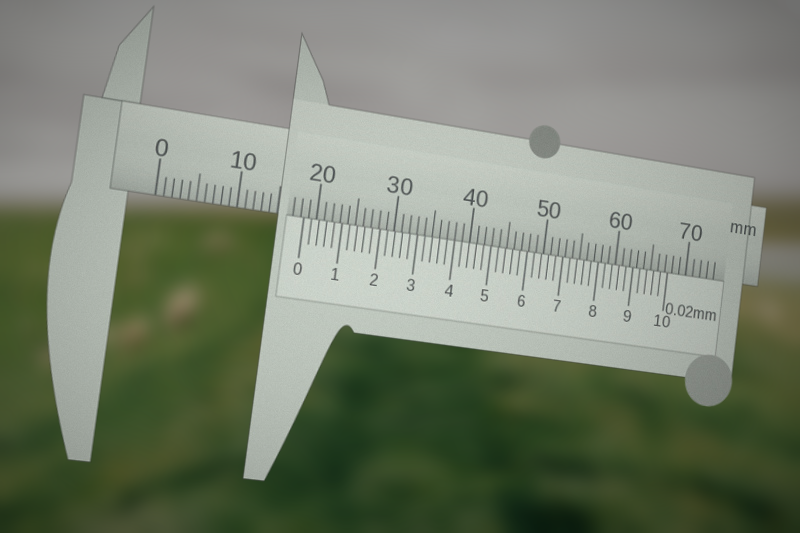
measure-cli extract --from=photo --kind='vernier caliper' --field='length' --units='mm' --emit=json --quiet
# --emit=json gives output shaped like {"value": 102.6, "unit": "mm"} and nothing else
{"value": 18.4, "unit": "mm"}
